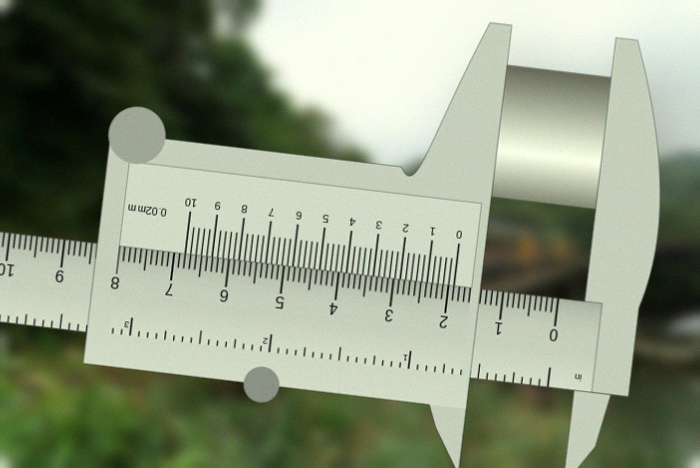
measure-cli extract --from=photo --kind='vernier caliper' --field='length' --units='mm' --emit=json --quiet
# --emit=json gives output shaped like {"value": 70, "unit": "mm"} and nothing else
{"value": 19.0, "unit": "mm"}
